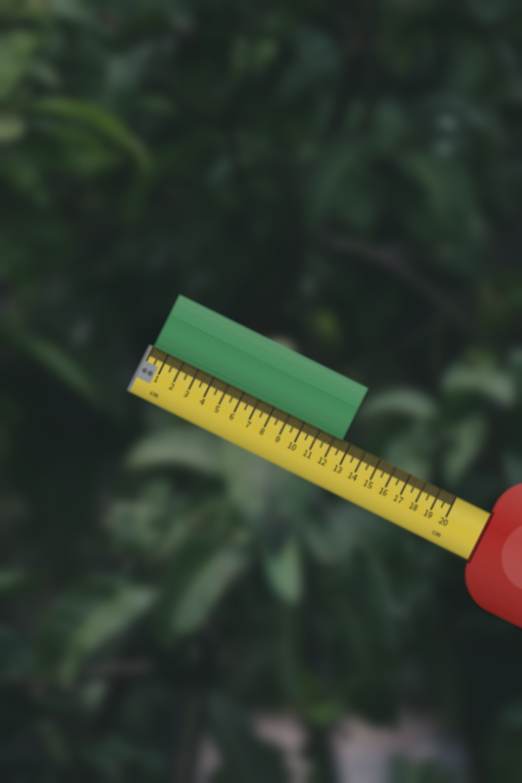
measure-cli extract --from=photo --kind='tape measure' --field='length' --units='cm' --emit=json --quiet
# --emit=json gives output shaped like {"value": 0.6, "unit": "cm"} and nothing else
{"value": 12.5, "unit": "cm"}
